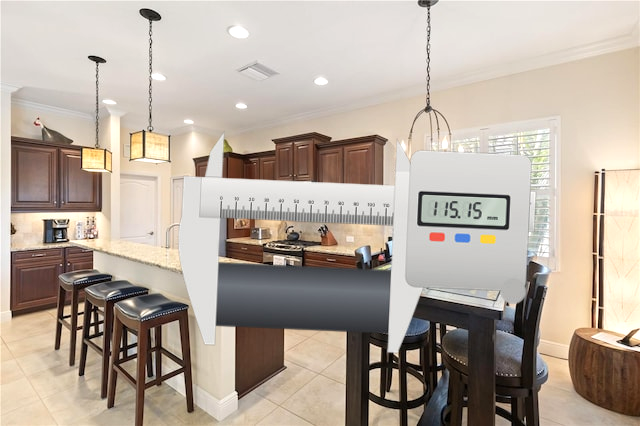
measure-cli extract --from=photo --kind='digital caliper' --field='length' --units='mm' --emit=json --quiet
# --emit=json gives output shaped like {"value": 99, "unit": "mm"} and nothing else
{"value": 115.15, "unit": "mm"}
